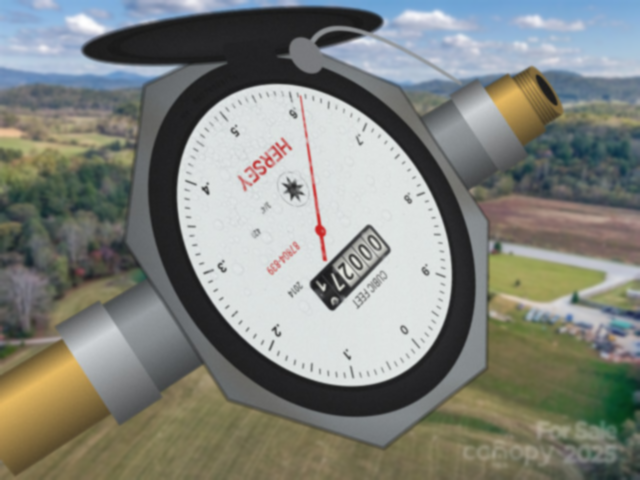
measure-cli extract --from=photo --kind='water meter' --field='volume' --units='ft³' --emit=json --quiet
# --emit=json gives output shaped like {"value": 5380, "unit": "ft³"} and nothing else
{"value": 270.61, "unit": "ft³"}
